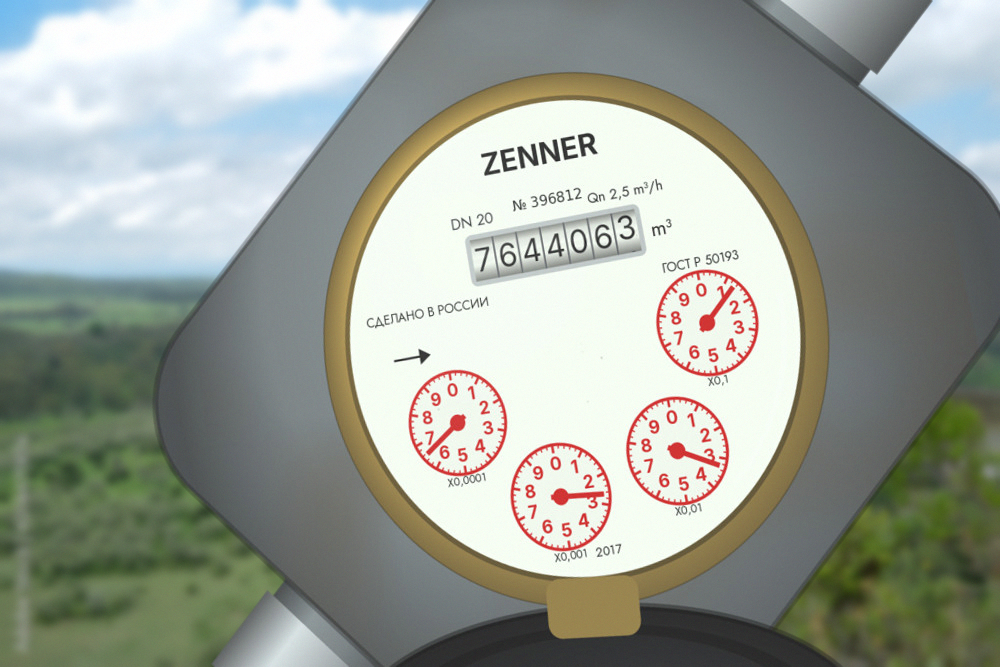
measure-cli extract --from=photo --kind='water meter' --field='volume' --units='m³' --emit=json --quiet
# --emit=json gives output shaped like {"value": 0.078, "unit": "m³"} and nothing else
{"value": 7644063.1326, "unit": "m³"}
